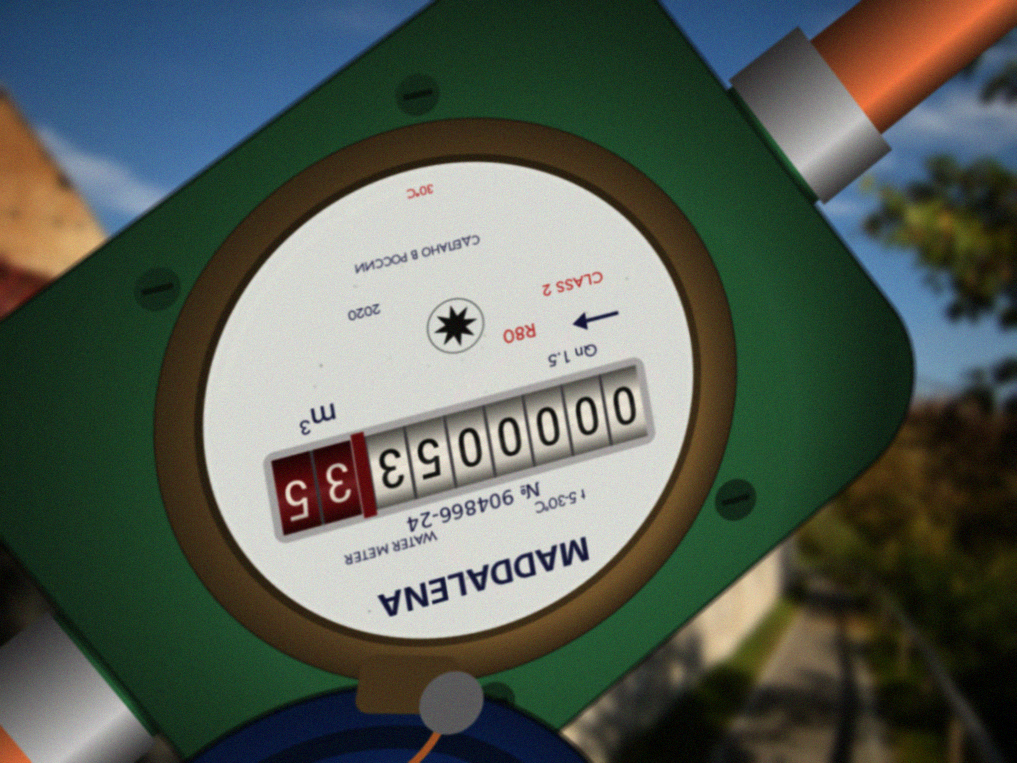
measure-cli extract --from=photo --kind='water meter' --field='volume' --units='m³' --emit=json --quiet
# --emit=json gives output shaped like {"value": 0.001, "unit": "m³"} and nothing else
{"value": 53.35, "unit": "m³"}
